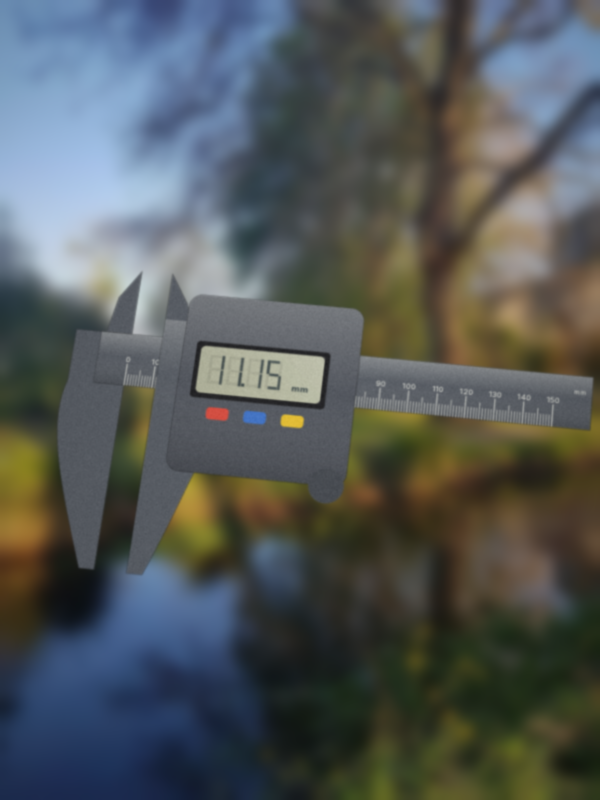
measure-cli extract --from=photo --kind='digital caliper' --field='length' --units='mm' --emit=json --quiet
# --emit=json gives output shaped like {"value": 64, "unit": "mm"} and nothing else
{"value": 11.15, "unit": "mm"}
